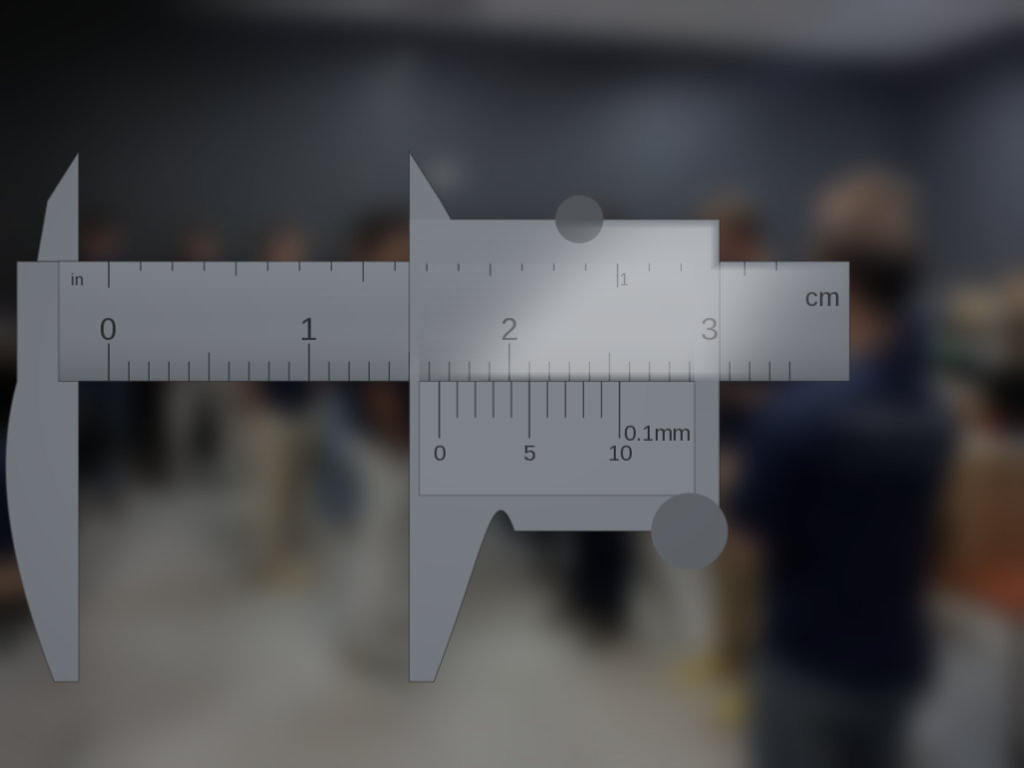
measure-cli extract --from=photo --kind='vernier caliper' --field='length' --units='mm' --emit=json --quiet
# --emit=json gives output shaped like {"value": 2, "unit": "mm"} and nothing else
{"value": 16.5, "unit": "mm"}
